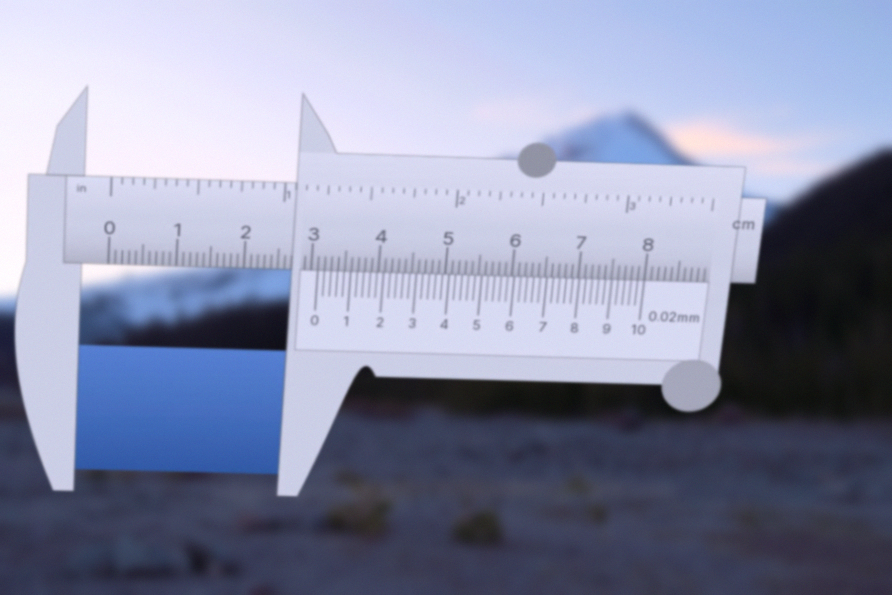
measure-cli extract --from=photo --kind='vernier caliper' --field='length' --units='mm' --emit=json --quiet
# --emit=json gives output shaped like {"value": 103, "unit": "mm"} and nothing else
{"value": 31.0, "unit": "mm"}
